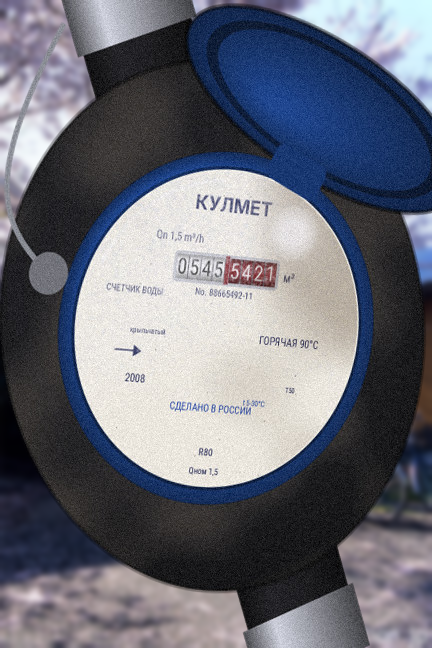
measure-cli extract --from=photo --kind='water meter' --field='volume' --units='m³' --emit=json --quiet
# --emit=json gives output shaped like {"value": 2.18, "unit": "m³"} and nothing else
{"value": 545.5421, "unit": "m³"}
